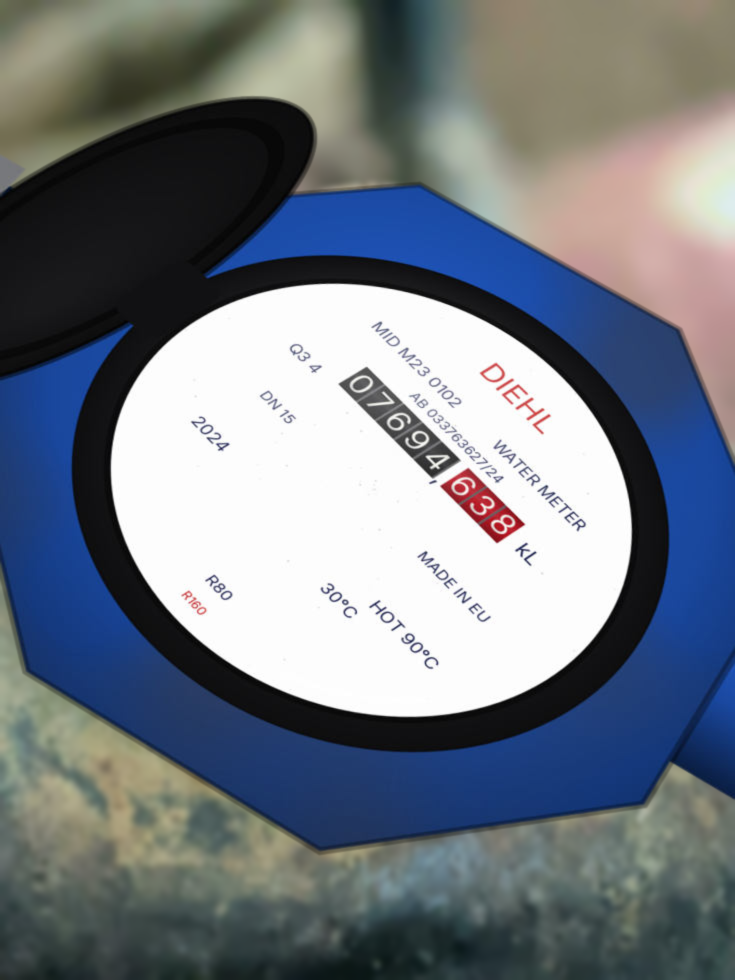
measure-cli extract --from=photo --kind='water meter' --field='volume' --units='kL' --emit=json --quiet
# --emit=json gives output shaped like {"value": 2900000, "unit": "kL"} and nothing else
{"value": 7694.638, "unit": "kL"}
